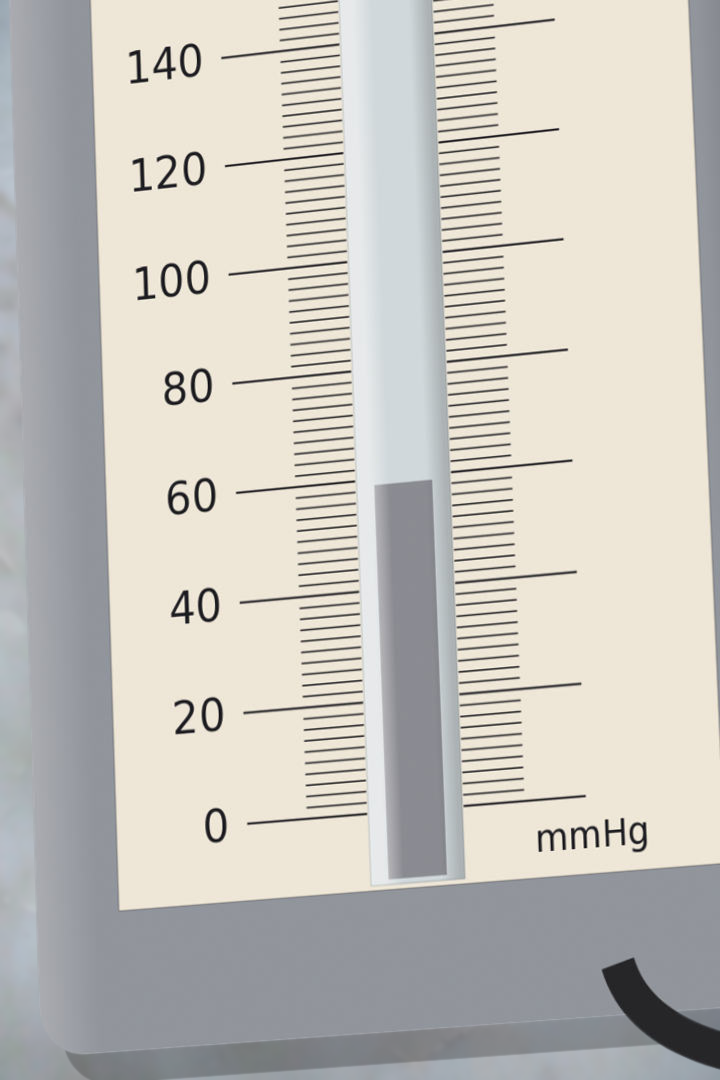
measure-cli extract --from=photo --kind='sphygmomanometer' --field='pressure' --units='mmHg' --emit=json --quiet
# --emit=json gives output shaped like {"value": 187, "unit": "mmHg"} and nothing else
{"value": 59, "unit": "mmHg"}
